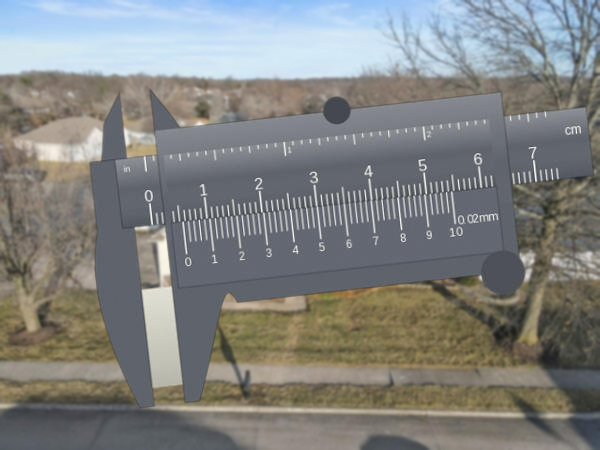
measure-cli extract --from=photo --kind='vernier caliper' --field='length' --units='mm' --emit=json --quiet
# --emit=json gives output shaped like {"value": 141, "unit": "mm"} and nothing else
{"value": 5.6, "unit": "mm"}
